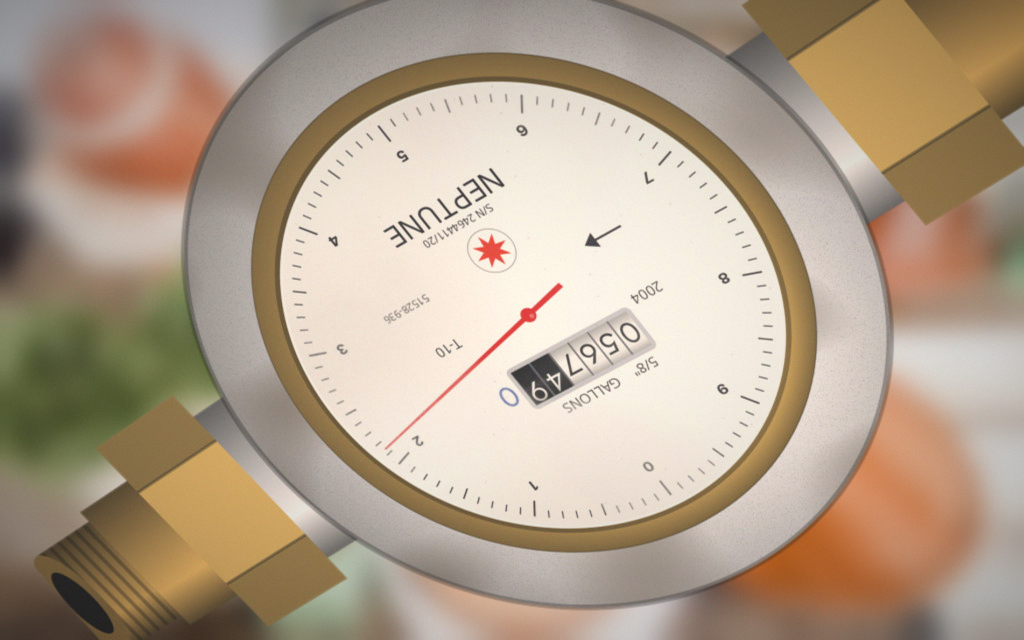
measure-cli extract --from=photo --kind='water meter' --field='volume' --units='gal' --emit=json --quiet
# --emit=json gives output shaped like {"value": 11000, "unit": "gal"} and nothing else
{"value": 567492.1, "unit": "gal"}
